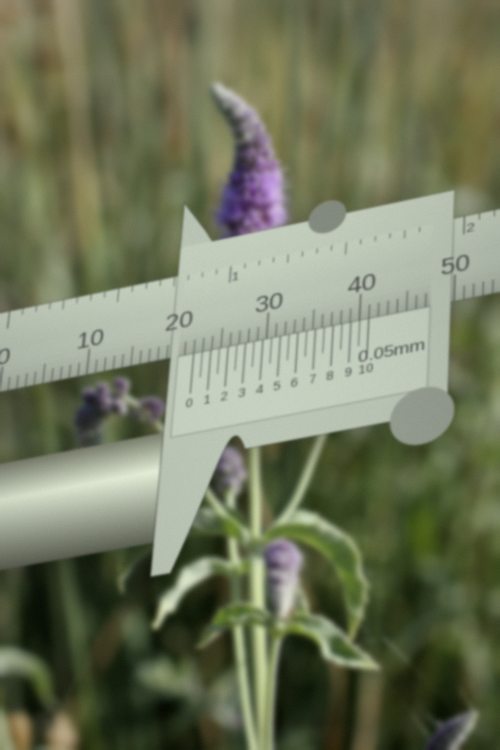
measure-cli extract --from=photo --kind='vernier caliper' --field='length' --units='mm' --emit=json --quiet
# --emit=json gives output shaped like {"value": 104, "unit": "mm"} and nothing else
{"value": 22.0, "unit": "mm"}
